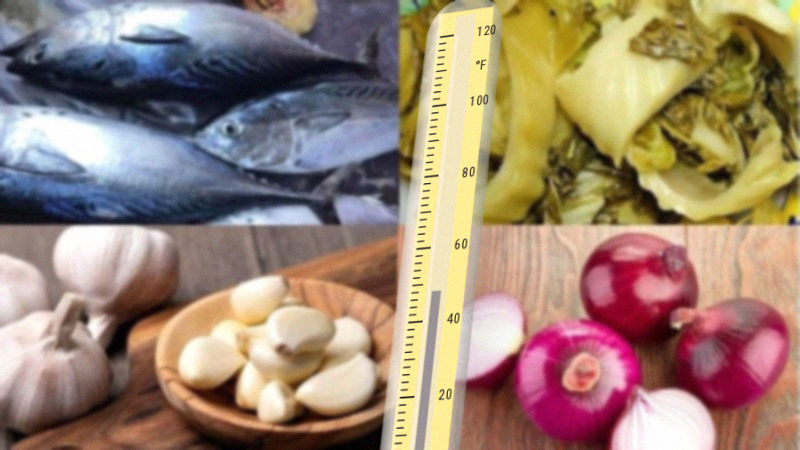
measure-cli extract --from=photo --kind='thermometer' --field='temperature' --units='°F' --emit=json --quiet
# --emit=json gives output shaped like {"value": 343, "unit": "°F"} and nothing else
{"value": 48, "unit": "°F"}
